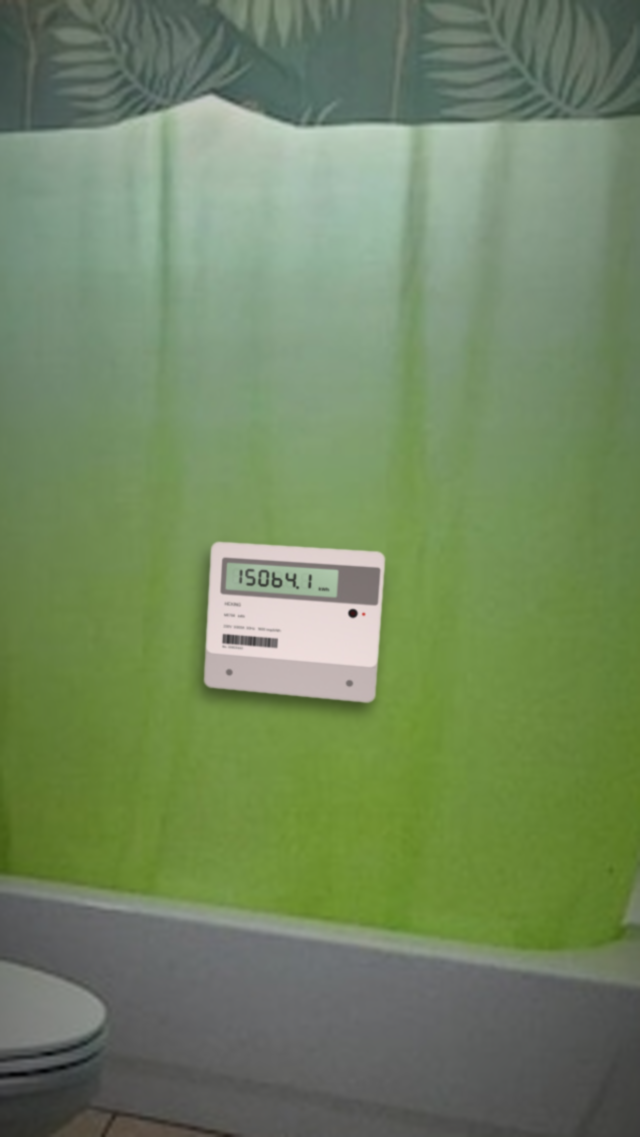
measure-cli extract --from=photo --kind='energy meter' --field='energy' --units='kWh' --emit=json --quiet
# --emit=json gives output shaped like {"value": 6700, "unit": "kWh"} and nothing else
{"value": 15064.1, "unit": "kWh"}
